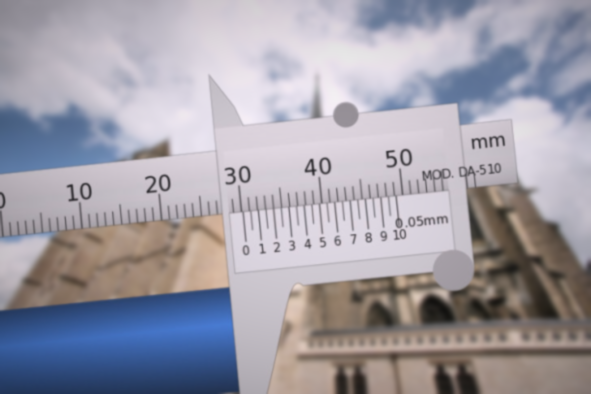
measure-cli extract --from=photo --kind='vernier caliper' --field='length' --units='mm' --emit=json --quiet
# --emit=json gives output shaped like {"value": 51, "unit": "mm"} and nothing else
{"value": 30.2, "unit": "mm"}
